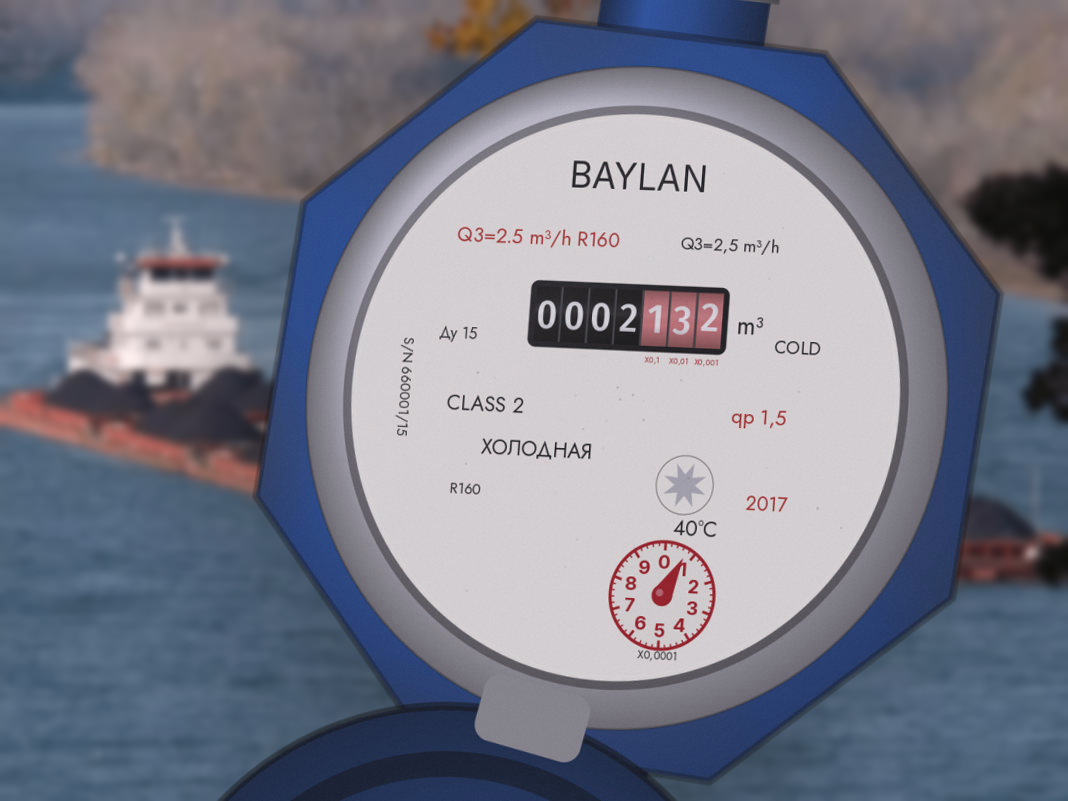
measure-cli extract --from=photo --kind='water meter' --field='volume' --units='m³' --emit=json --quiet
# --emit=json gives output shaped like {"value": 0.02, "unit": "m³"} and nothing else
{"value": 2.1320, "unit": "m³"}
